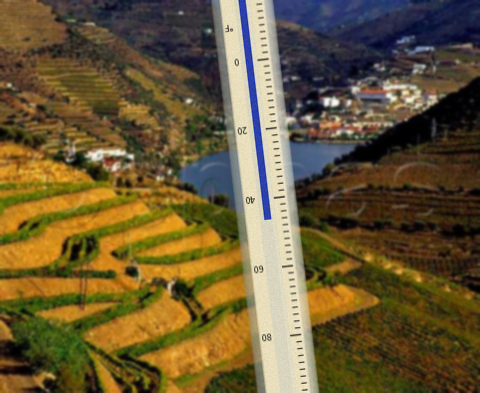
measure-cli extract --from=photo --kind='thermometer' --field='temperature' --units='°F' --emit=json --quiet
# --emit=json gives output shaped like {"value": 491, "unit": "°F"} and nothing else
{"value": 46, "unit": "°F"}
